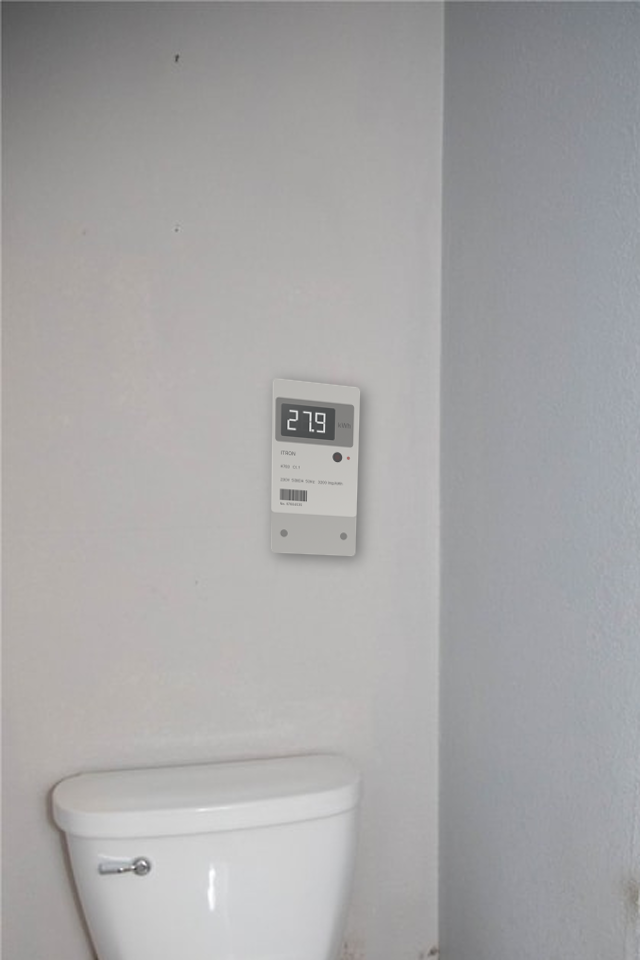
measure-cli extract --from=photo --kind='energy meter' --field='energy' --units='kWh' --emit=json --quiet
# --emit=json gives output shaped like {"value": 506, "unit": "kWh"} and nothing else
{"value": 27.9, "unit": "kWh"}
